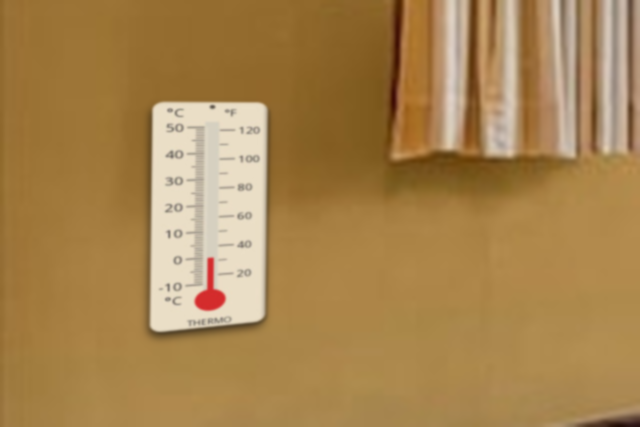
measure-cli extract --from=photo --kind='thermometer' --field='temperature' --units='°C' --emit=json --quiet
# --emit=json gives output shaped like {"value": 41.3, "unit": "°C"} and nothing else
{"value": 0, "unit": "°C"}
